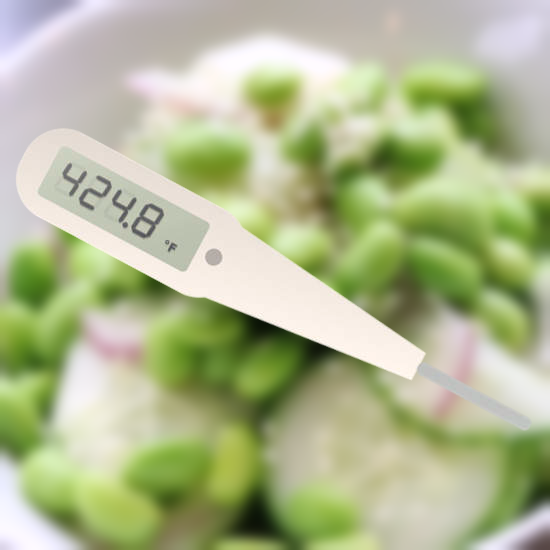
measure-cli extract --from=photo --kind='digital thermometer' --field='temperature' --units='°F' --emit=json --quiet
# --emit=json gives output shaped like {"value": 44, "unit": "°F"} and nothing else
{"value": 424.8, "unit": "°F"}
